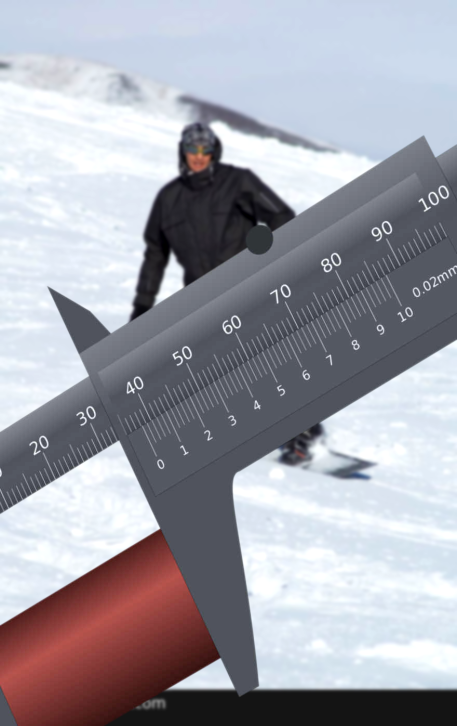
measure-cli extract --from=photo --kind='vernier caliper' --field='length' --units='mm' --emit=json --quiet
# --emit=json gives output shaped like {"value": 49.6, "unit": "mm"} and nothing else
{"value": 38.2, "unit": "mm"}
